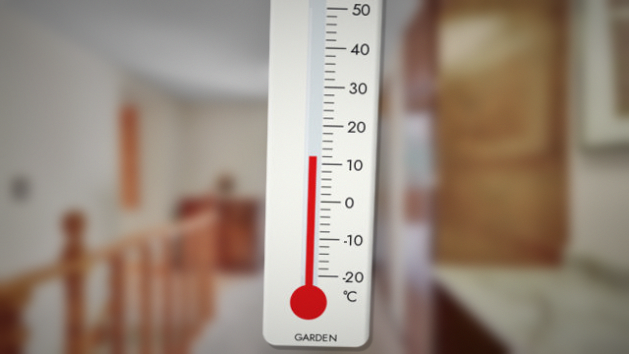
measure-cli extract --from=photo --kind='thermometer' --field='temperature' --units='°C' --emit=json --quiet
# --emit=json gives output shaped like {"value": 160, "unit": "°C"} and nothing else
{"value": 12, "unit": "°C"}
